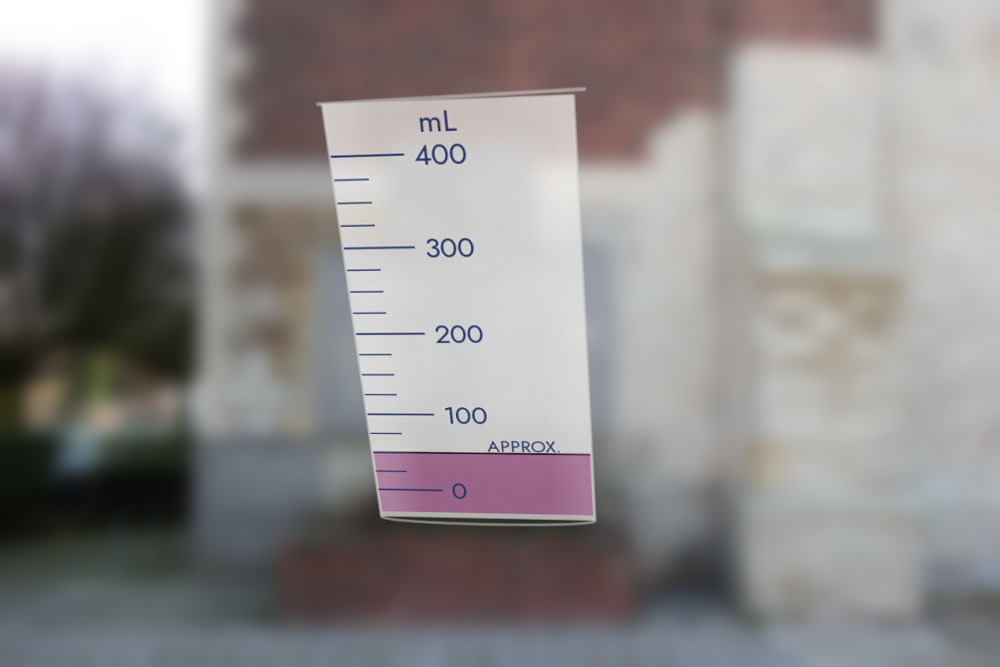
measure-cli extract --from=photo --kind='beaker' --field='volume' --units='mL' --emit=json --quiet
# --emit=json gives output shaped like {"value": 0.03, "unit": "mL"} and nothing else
{"value": 50, "unit": "mL"}
